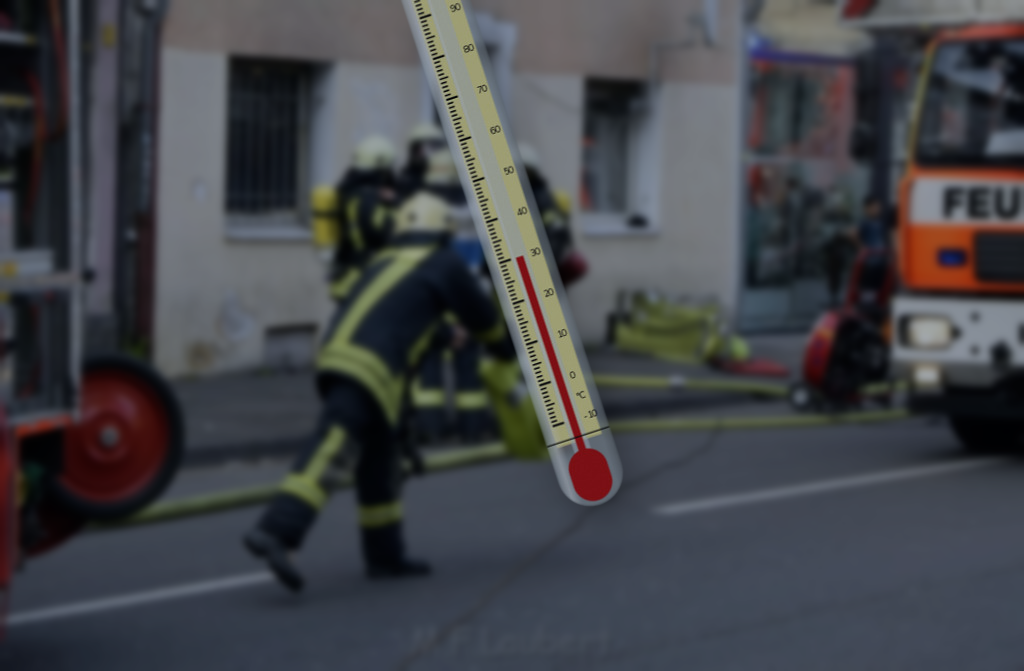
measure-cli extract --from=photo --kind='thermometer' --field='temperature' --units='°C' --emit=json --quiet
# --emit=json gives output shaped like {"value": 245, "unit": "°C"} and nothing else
{"value": 30, "unit": "°C"}
